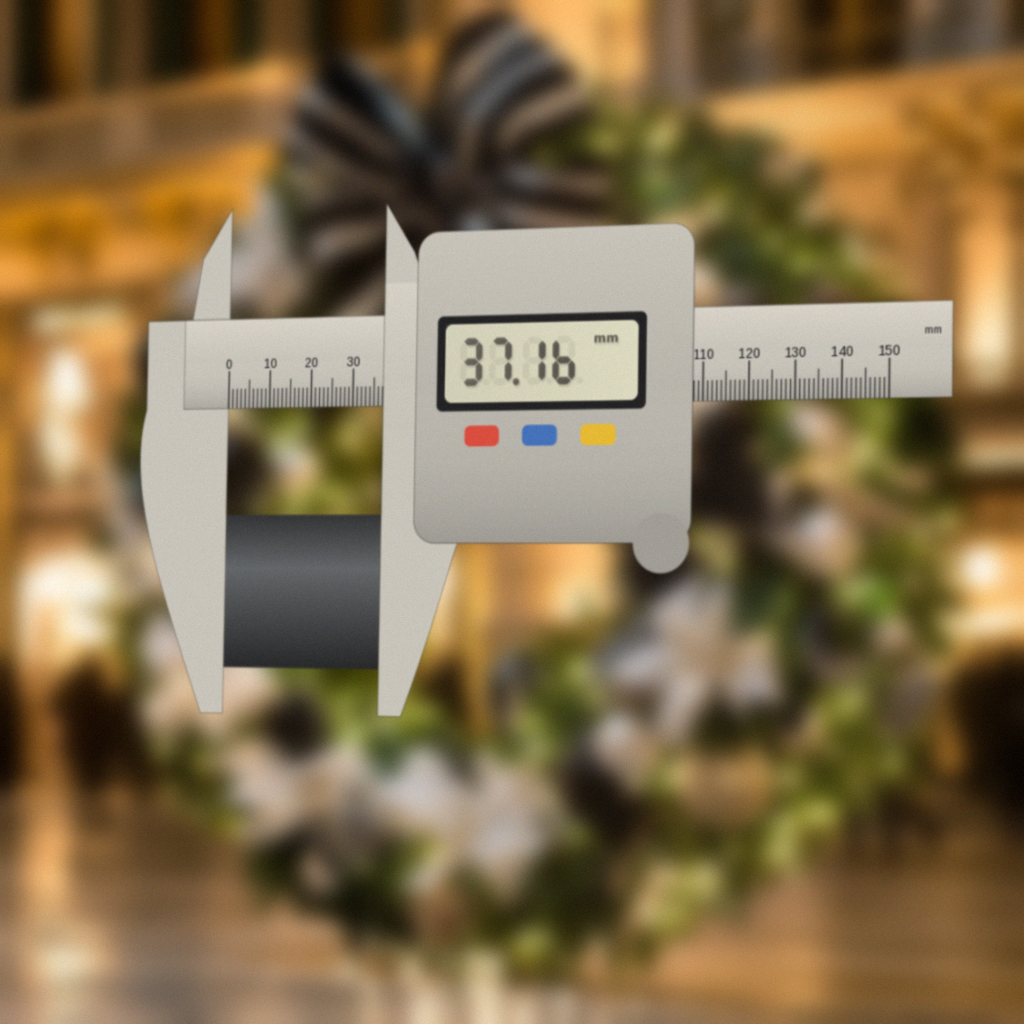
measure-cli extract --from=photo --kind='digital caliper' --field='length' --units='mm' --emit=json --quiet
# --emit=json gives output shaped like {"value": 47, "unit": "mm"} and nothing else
{"value": 37.16, "unit": "mm"}
